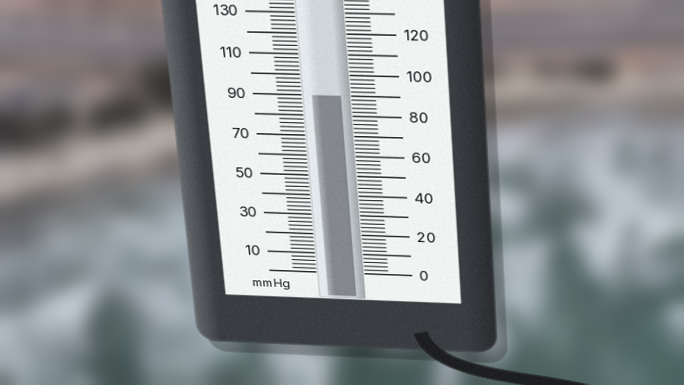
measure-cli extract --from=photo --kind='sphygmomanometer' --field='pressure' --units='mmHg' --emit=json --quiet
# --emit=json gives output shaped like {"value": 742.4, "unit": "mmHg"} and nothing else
{"value": 90, "unit": "mmHg"}
